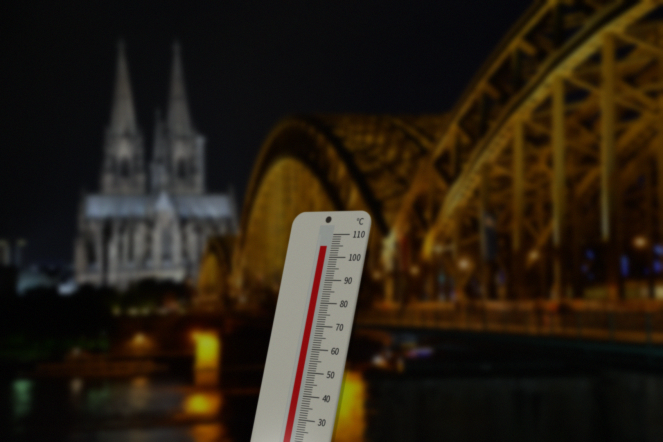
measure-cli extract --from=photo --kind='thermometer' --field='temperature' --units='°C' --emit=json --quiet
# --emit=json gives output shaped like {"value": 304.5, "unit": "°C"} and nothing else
{"value": 105, "unit": "°C"}
